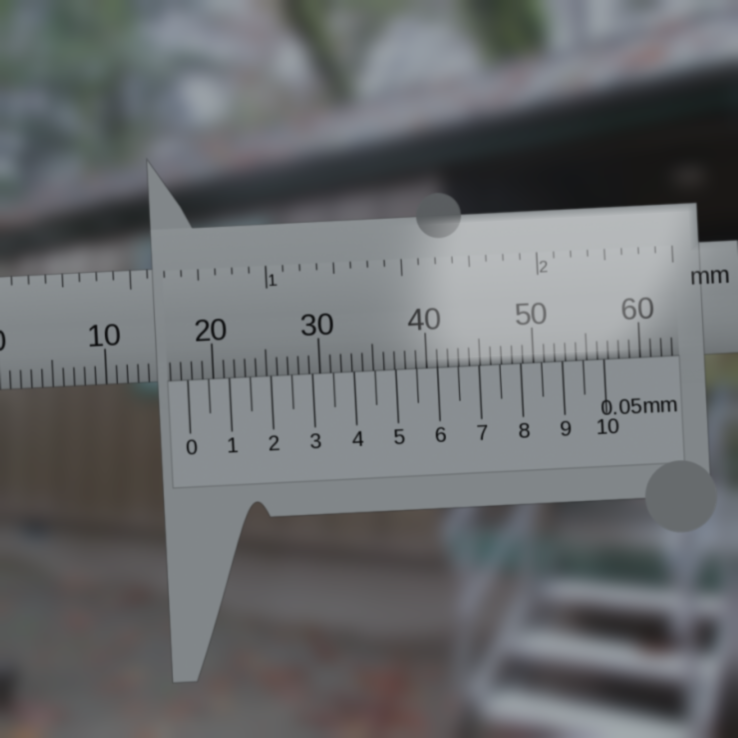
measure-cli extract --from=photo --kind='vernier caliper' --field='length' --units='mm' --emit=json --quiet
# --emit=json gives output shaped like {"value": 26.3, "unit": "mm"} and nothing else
{"value": 17.6, "unit": "mm"}
